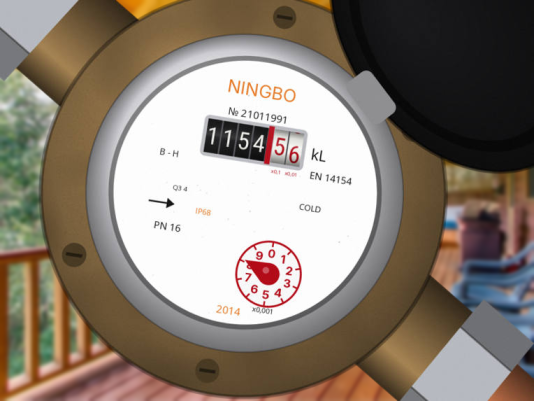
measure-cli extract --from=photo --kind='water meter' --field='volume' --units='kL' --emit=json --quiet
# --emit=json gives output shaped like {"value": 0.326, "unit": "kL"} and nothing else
{"value": 1154.558, "unit": "kL"}
